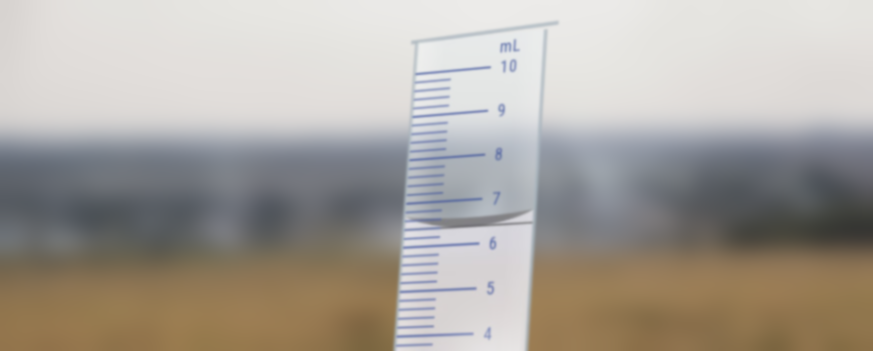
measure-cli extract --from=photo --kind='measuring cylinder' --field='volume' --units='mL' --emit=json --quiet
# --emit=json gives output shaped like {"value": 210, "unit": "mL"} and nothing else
{"value": 6.4, "unit": "mL"}
